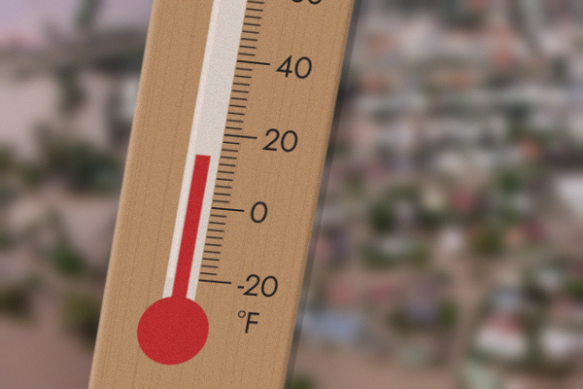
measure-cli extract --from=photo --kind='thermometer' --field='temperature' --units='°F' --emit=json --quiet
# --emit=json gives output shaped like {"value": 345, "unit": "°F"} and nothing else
{"value": 14, "unit": "°F"}
